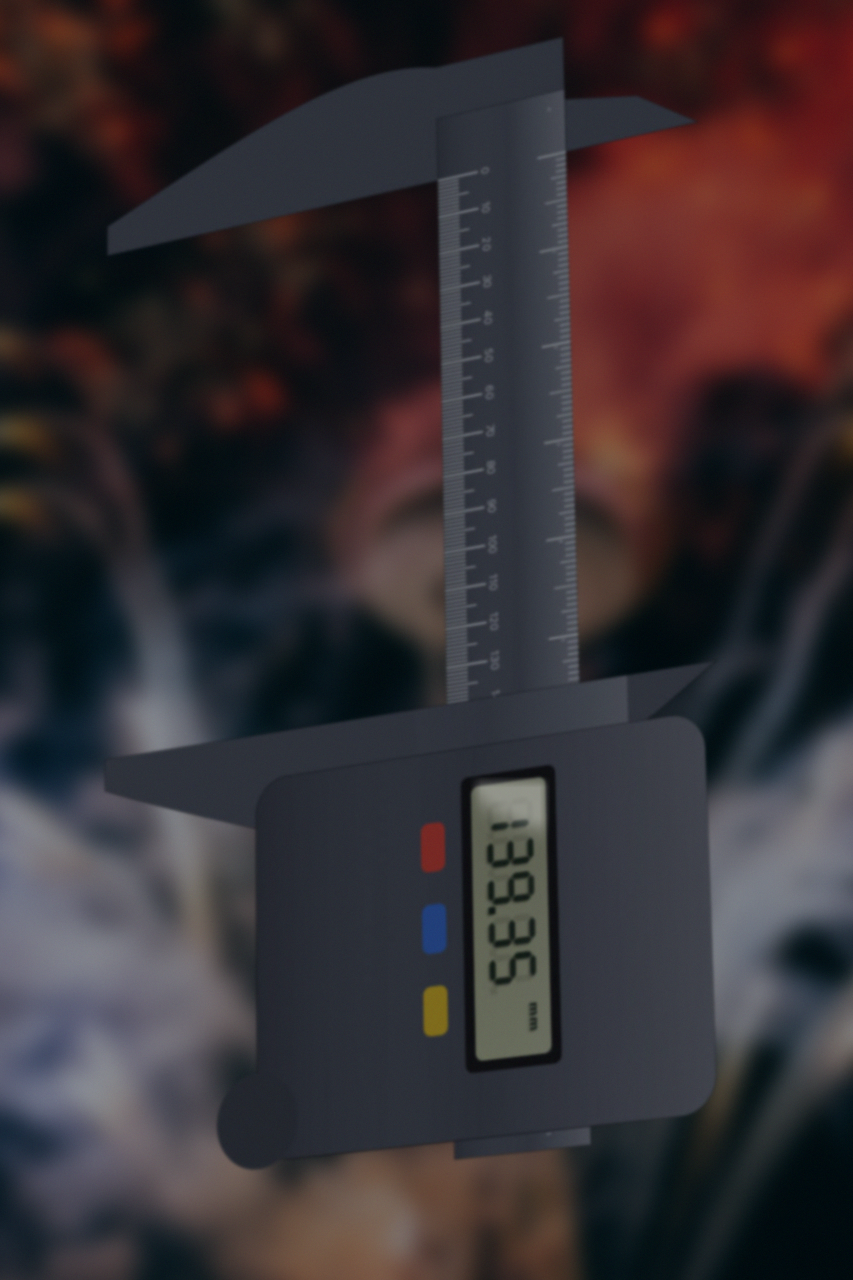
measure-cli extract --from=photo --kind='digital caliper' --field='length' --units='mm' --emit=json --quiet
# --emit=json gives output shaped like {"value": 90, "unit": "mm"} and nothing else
{"value": 139.35, "unit": "mm"}
